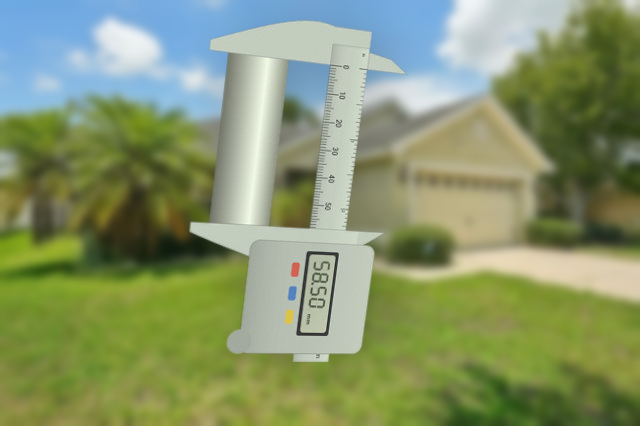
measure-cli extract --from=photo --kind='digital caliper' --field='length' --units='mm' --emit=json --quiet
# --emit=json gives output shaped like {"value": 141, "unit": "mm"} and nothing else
{"value": 58.50, "unit": "mm"}
